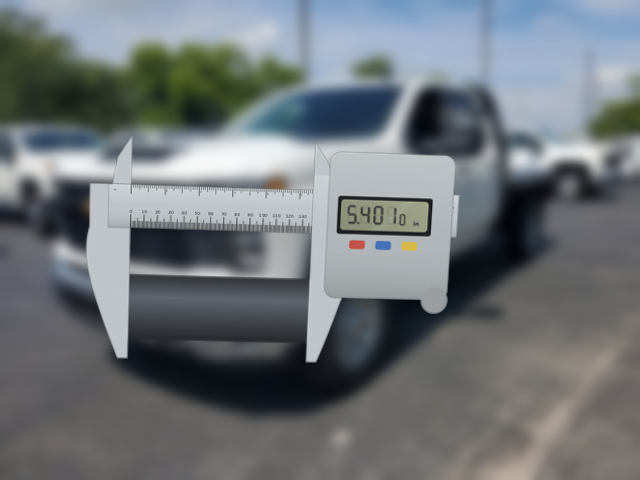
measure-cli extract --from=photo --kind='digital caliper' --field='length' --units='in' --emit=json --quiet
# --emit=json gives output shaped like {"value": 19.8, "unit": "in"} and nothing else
{"value": 5.4010, "unit": "in"}
